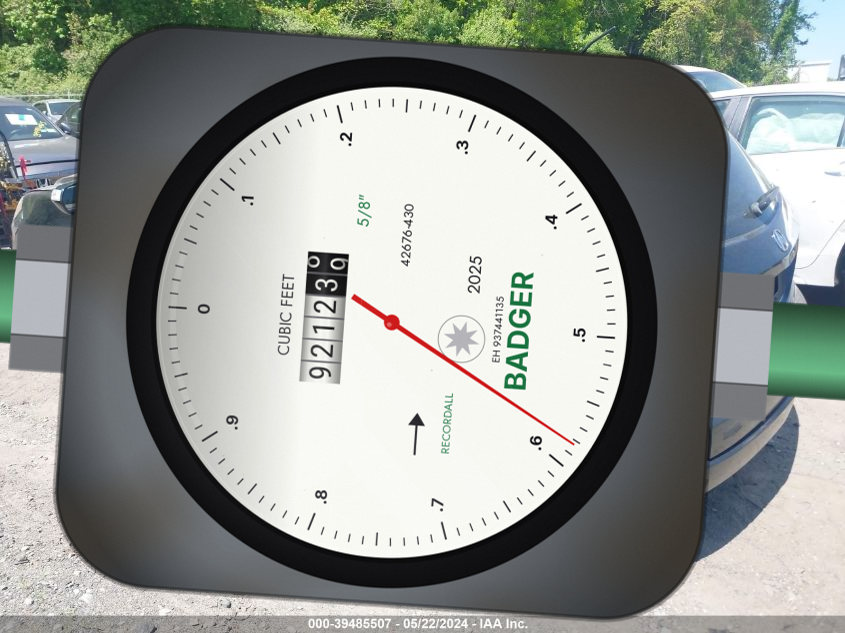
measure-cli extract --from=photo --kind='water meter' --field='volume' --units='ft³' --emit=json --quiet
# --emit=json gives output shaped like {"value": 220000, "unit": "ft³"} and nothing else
{"value": 921238.58, "unit": "ft³"}
